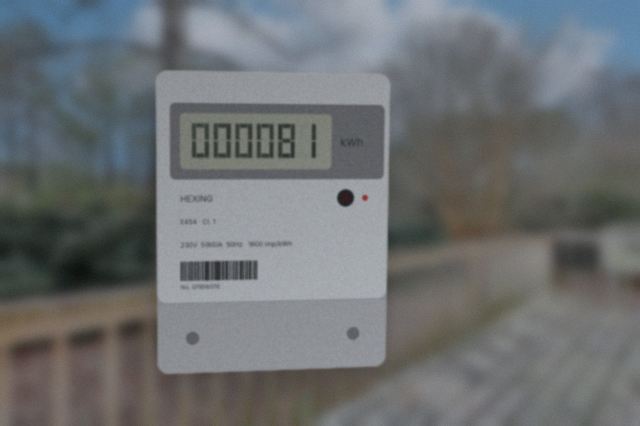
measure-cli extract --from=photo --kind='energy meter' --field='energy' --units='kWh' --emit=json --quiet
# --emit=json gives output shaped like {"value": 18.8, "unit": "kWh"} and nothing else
{"value": 81, "unit": "kWh"}
